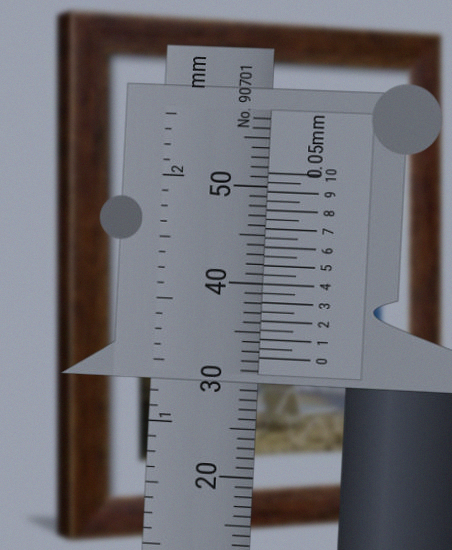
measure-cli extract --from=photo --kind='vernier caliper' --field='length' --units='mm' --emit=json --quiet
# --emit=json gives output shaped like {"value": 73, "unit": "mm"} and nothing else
{"value": 32.4, "unit": "mm"}
